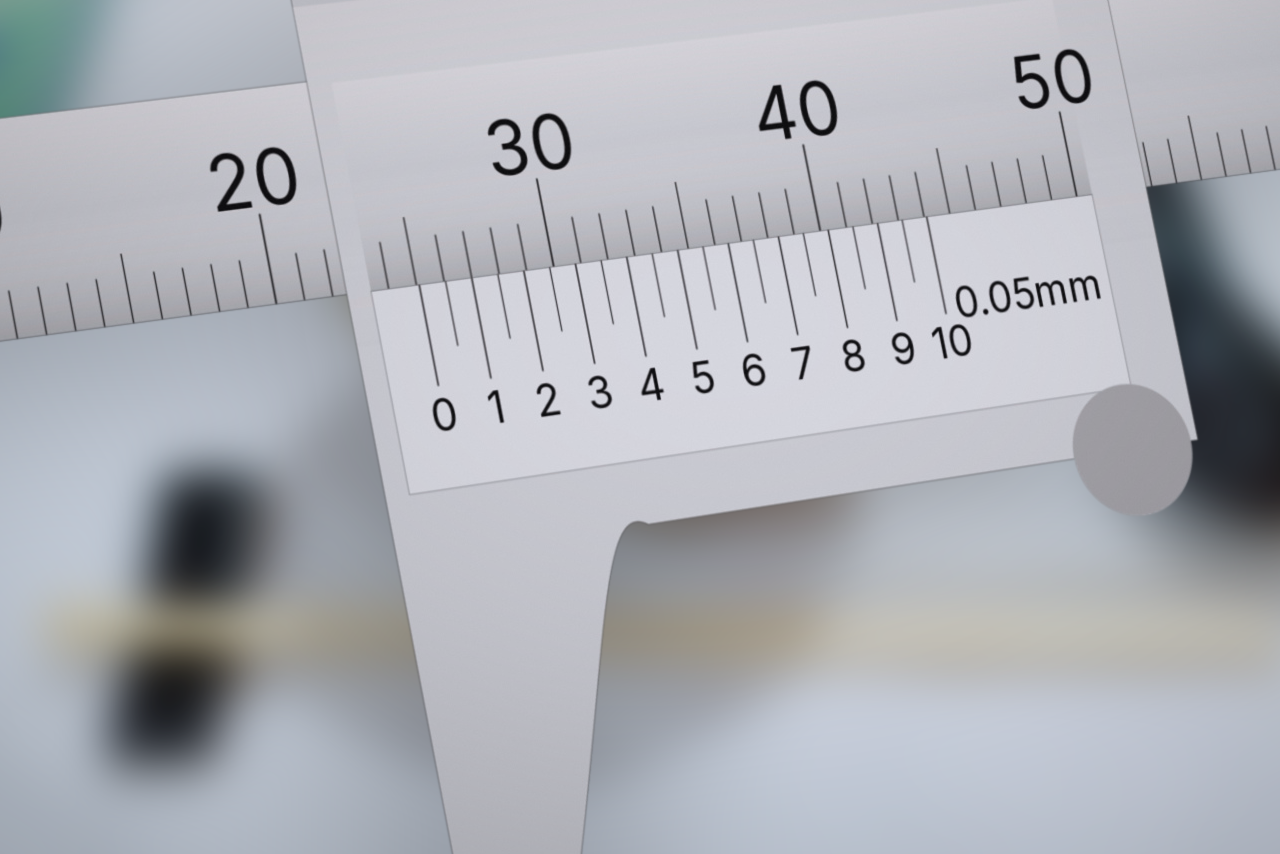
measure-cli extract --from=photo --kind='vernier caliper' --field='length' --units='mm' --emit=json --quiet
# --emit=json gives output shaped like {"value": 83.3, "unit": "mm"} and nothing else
{"value": 25.10, "unit": "mm"}
